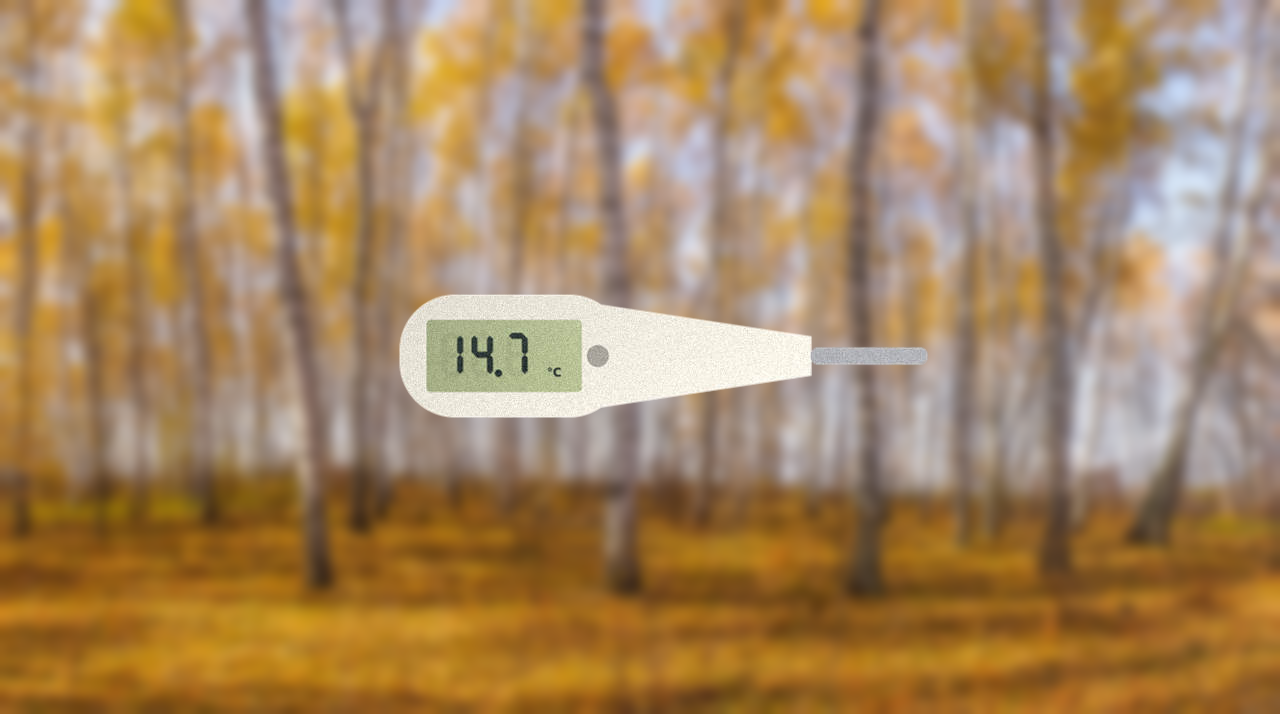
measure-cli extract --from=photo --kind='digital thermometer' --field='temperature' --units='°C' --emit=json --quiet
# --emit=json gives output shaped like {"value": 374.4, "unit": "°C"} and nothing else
{"value": 14.7, "unit": "°C"}
